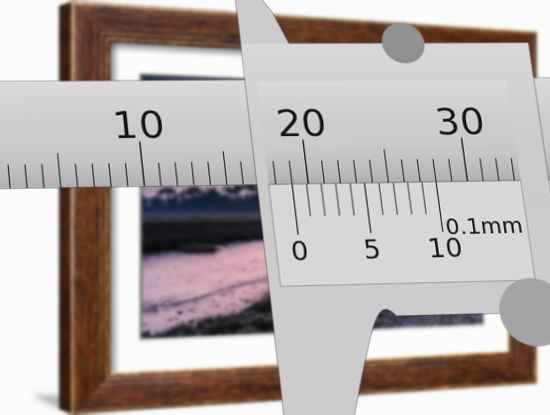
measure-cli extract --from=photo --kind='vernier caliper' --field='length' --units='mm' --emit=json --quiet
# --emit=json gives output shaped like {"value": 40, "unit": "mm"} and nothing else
{"value": 19.0, "unit": "mm"}
